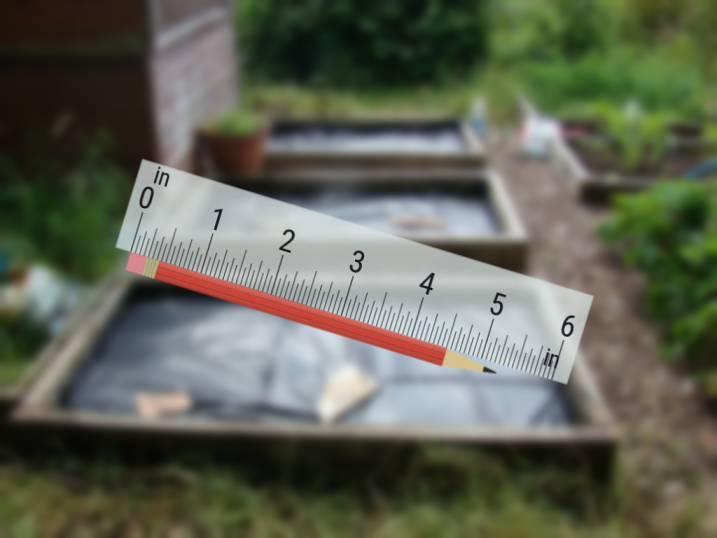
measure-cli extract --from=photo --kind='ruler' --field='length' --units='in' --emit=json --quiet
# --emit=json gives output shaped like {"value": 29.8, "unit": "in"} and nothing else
{"value": 5.25, "unit": "in"}
